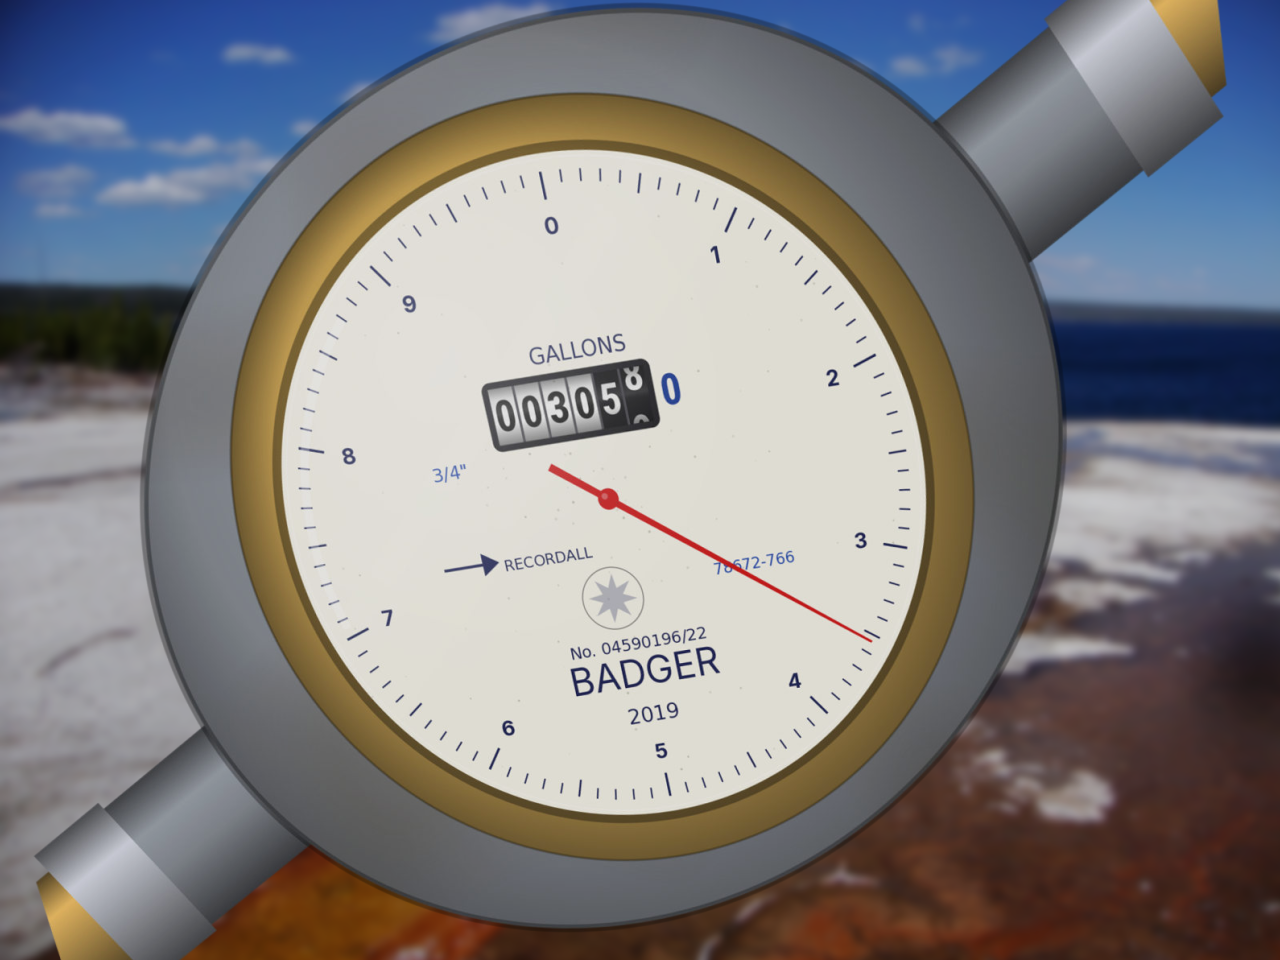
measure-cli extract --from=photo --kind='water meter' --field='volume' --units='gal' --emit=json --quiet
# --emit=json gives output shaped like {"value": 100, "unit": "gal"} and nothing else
{"value": 30583.5, "unit": "gal"}
